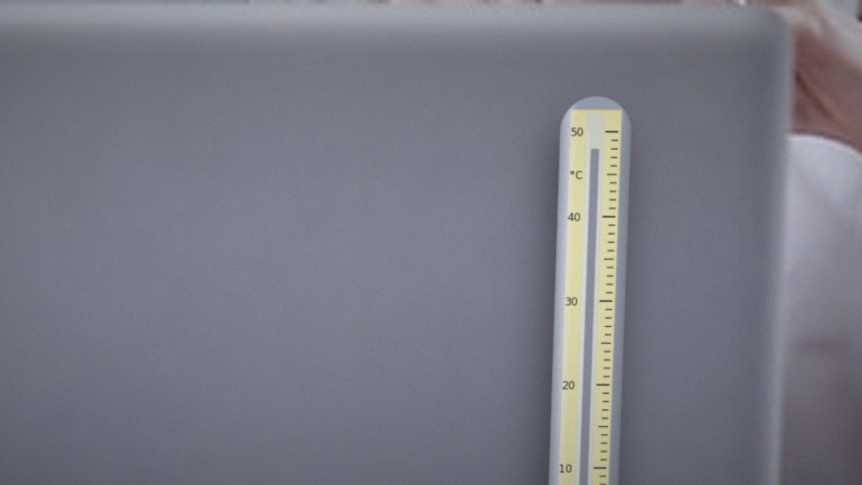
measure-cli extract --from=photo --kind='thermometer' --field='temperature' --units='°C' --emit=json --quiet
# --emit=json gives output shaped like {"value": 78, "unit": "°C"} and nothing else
{"value": 48, "unit": "°C"}
